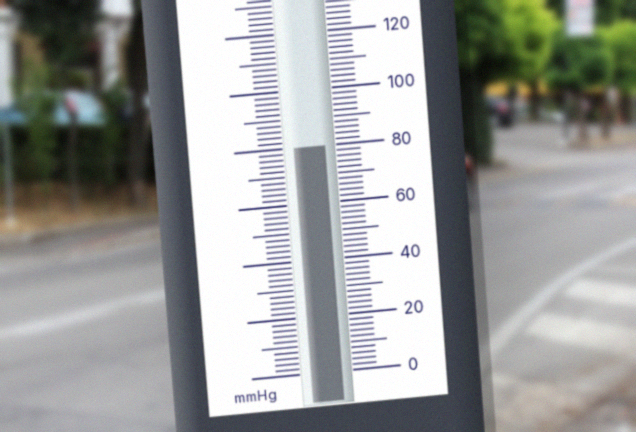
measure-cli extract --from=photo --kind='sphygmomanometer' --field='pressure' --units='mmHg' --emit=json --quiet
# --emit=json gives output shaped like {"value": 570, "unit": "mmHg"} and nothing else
{"value": 80, "unit": "mmHg"}
